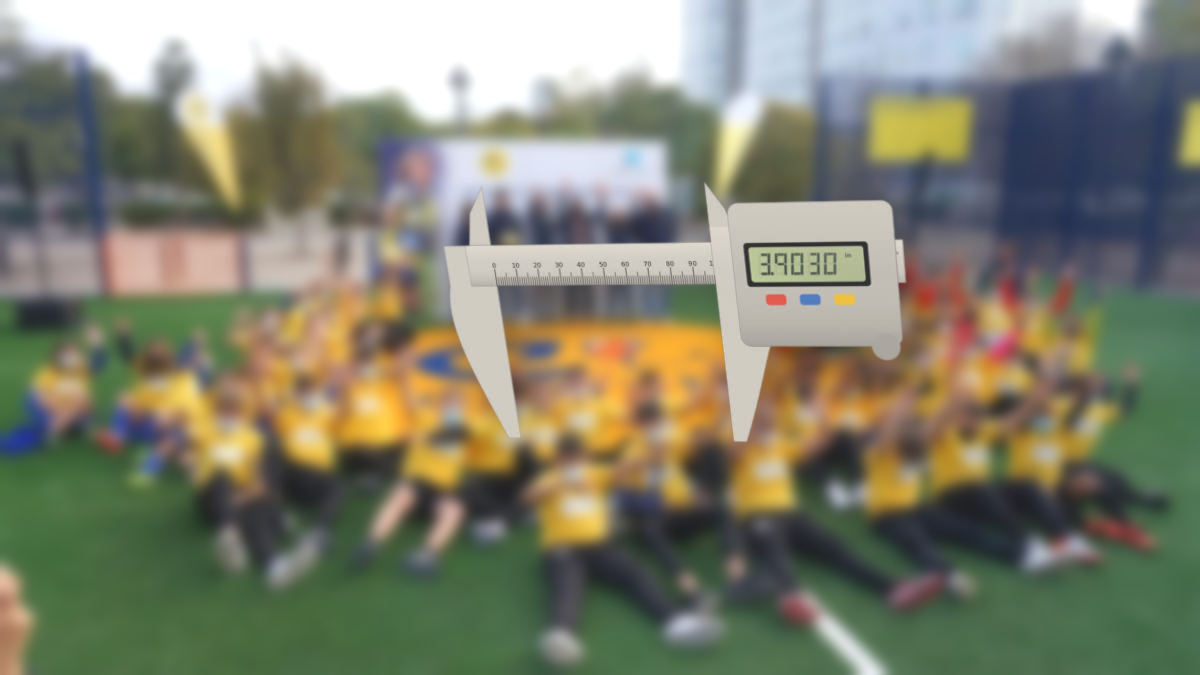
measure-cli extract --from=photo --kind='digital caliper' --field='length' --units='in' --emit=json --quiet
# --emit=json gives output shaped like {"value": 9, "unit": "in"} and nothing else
{"value": 3.9030, "unit": "in"}
